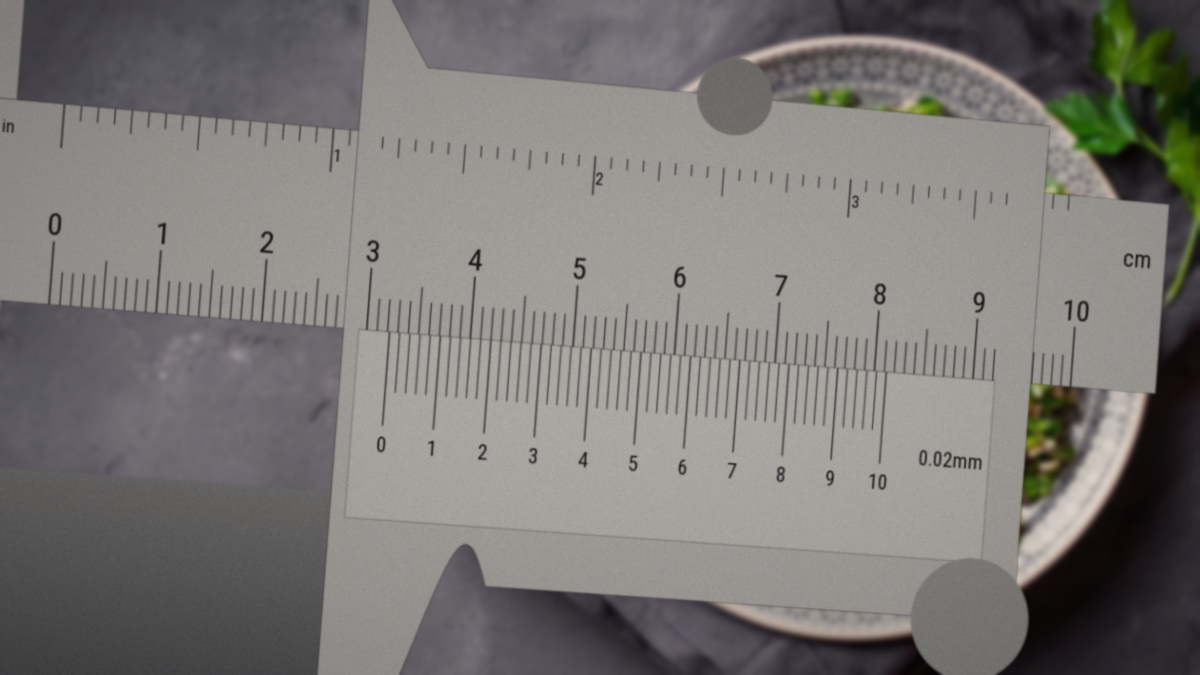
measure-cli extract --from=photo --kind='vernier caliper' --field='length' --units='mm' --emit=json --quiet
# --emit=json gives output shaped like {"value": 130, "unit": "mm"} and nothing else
{"value": 32.2, "unit": "mm"}
